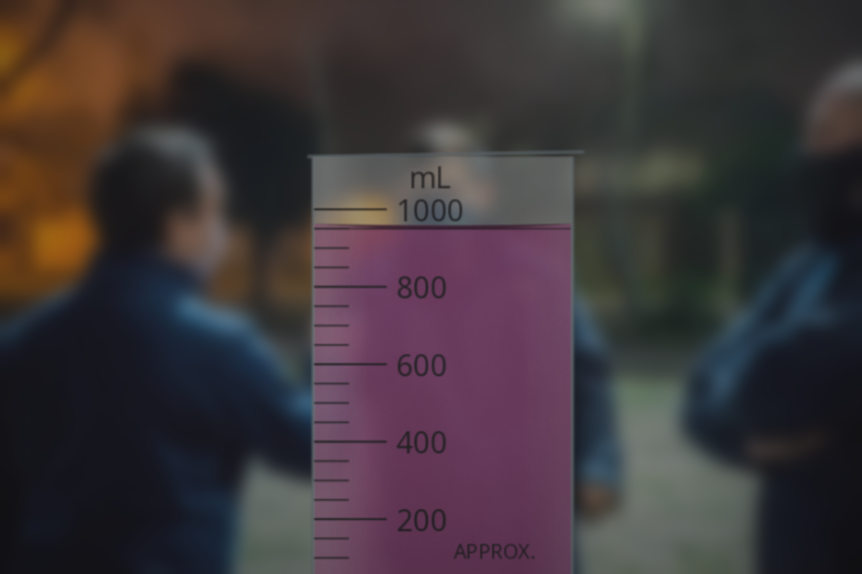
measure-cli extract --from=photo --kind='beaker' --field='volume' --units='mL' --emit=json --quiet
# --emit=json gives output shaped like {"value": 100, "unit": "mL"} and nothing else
{"value": 950, "unit": "mL"}
